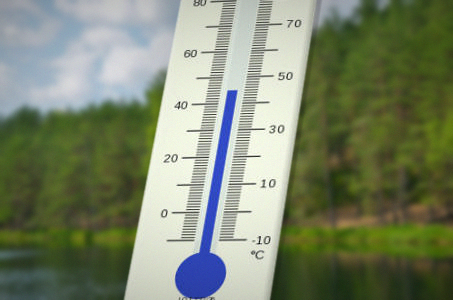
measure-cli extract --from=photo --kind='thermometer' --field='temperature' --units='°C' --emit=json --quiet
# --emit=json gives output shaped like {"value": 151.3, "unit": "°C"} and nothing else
{"value": 45, "unit": "°C"}
